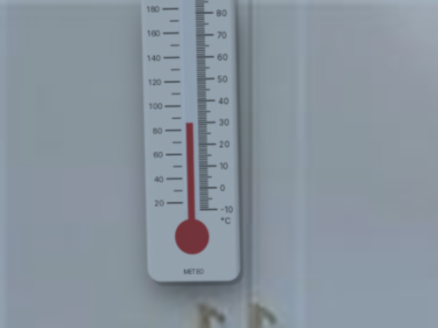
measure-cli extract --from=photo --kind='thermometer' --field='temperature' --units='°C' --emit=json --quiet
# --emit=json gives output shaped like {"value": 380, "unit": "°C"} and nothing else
{"value": 30, "unit": "°C"}
